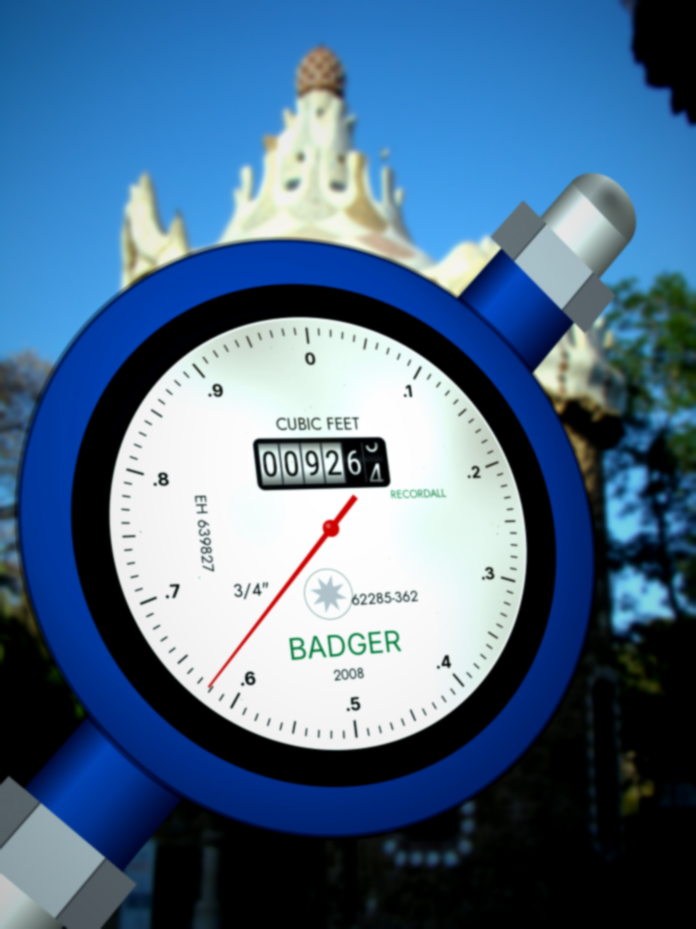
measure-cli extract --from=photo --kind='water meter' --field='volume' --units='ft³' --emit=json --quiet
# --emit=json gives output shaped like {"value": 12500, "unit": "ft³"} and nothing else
{"value": 9263.62, "unit": "ft³"}
